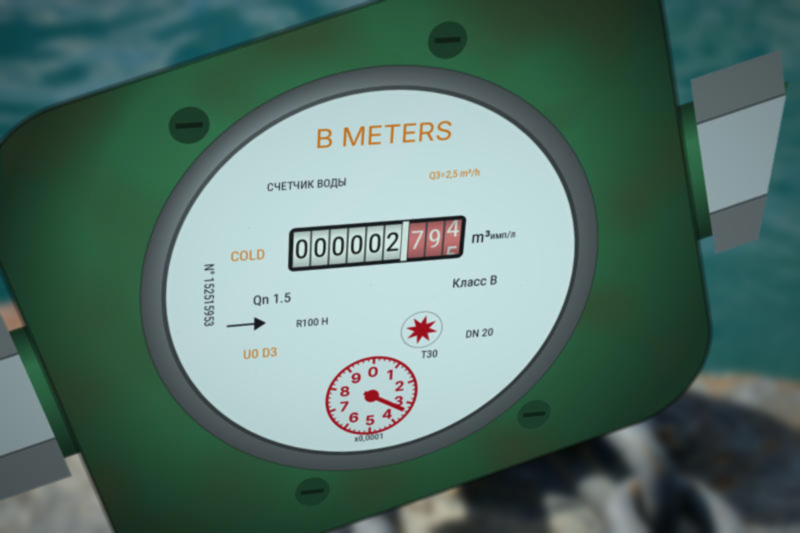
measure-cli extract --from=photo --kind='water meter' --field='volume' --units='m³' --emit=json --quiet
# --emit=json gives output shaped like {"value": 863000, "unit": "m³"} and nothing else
{"value": 2.7943, "unit": "m³"}
